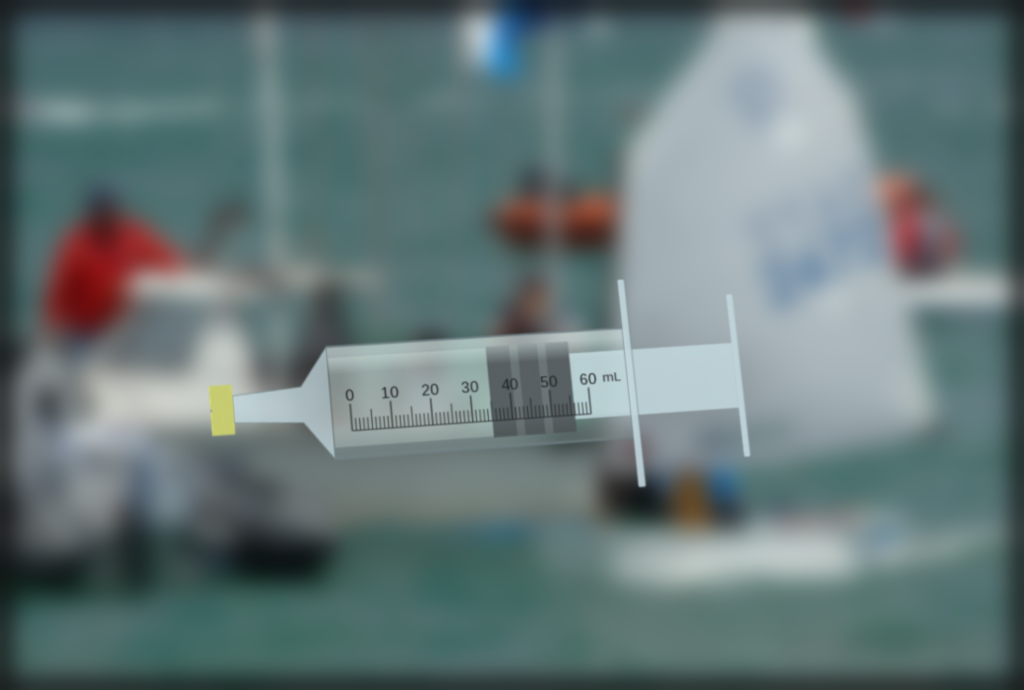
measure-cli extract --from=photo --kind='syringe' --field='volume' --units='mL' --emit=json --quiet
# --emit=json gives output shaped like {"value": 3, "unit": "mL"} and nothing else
{"value": 35, "unit": "mL"}
